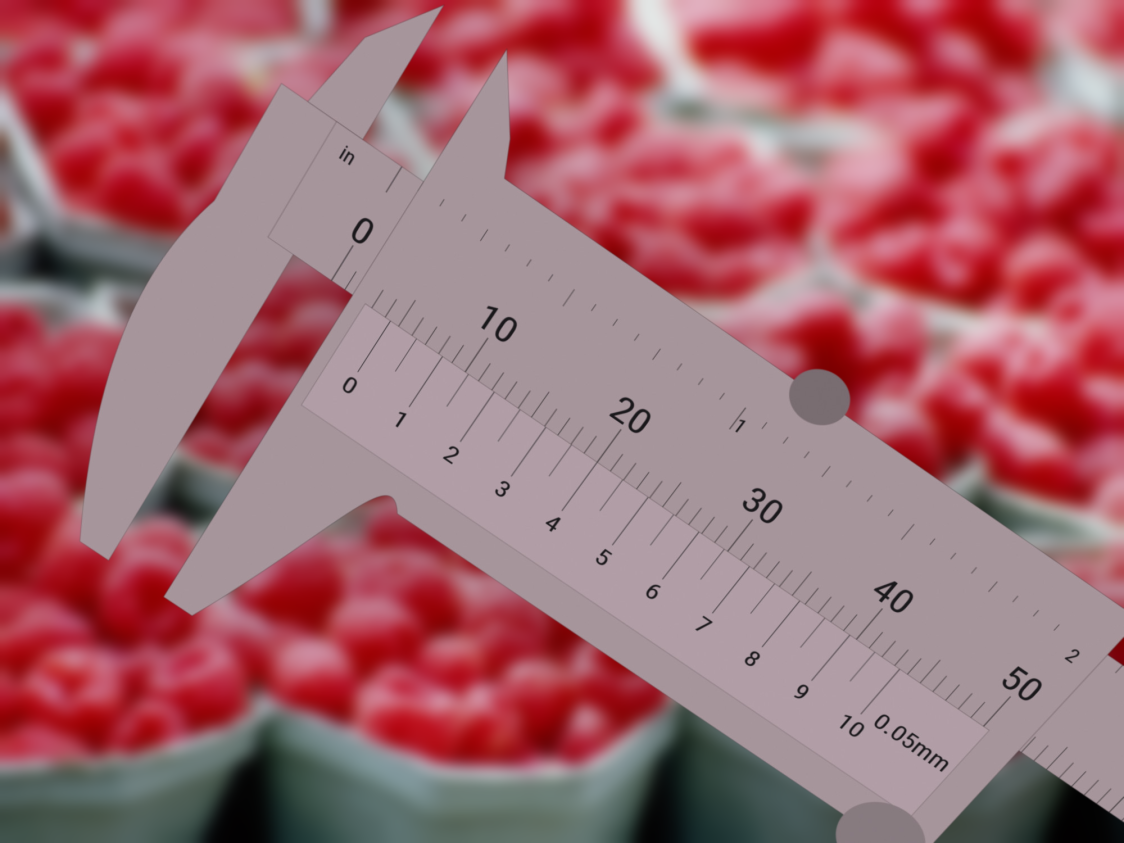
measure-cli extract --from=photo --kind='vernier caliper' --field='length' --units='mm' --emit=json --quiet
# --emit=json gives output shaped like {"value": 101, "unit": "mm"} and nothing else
{"value": 4.4, "unit": "mm"}
